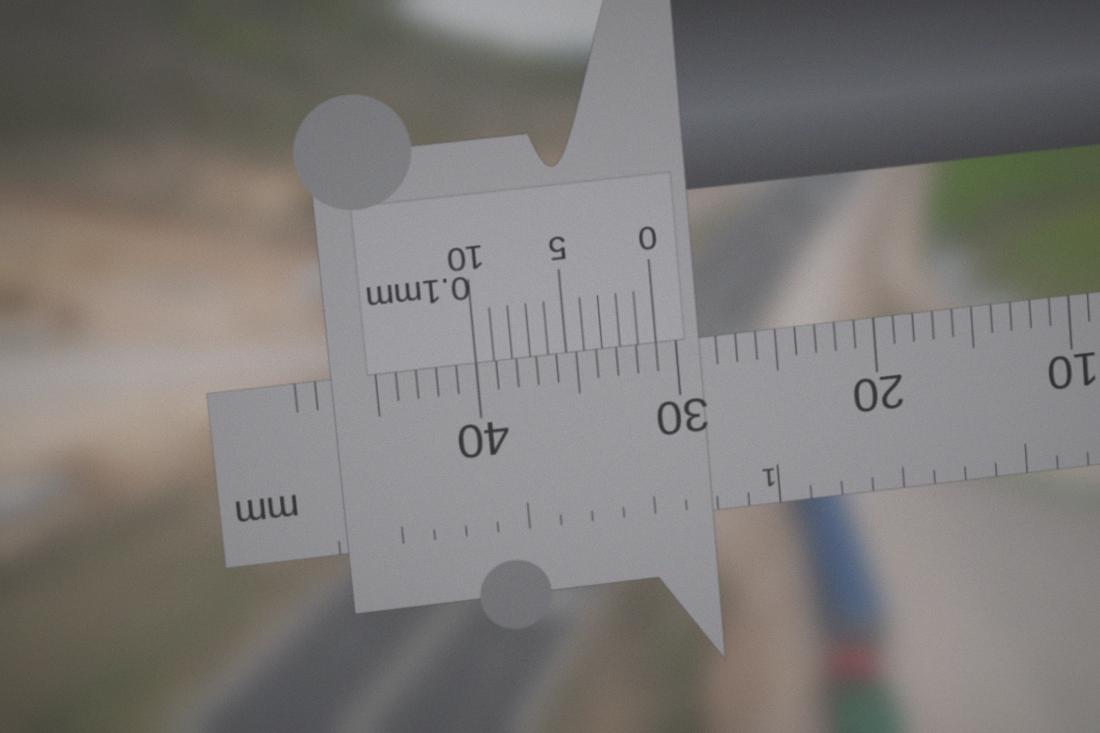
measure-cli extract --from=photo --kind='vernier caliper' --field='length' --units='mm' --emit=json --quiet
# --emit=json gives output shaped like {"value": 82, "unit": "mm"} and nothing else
{"value": 31.0, "unit": "mm"}
